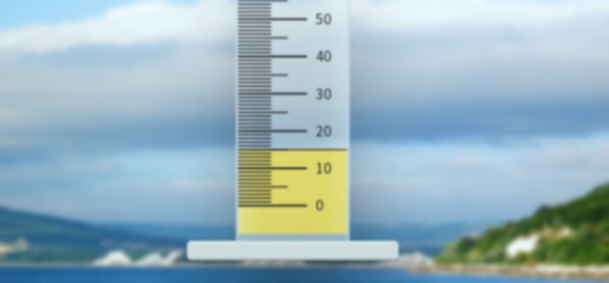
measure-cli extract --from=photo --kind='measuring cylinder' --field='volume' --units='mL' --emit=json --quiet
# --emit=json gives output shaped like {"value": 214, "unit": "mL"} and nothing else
{"value": 15, "unit": "mL"}
